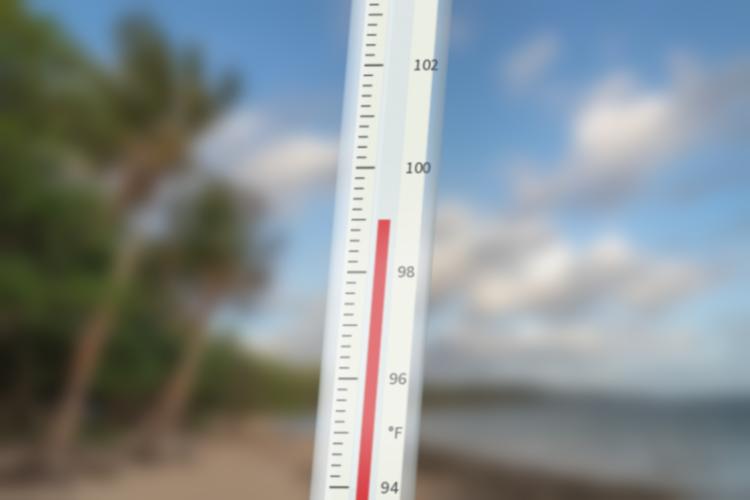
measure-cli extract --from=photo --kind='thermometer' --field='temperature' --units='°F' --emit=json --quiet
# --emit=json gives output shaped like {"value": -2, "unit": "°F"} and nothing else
{"value": 99, "unit": "°F"}
